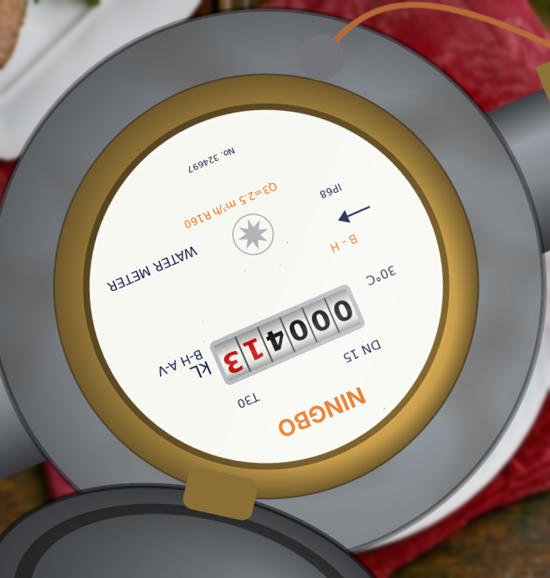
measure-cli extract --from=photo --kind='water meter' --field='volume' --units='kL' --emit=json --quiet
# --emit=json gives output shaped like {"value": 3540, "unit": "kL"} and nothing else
{"value": 4.13, "unit": "kL"}
